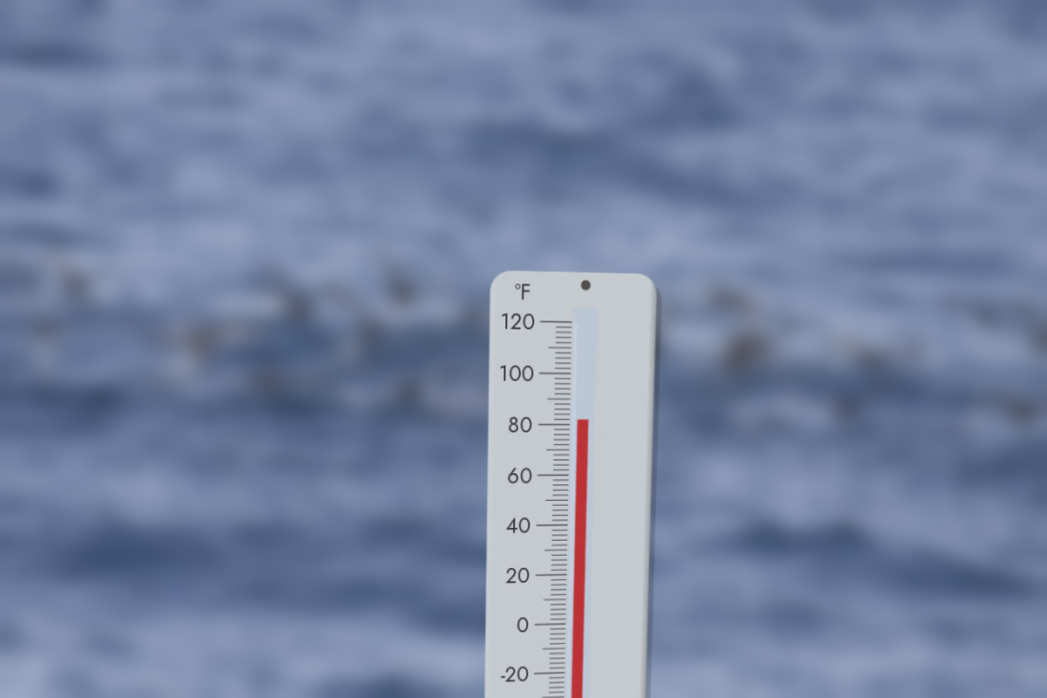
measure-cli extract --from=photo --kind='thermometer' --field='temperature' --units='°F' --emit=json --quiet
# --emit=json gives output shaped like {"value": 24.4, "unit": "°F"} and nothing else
{"value": 82, "unit": "°F"}
